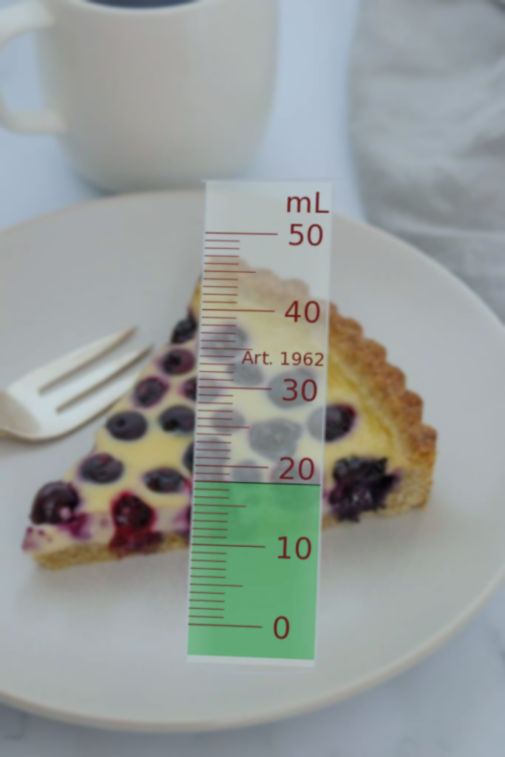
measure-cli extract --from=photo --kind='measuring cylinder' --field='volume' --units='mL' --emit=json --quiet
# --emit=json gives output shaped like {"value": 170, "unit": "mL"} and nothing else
{"value": 18, "unit": "mL"}
